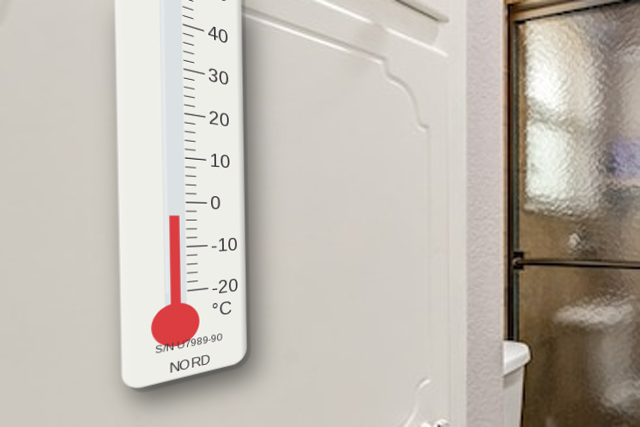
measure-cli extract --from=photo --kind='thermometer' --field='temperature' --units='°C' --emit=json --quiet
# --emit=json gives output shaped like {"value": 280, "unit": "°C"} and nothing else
{"value": -3, "unit": "°C"}
